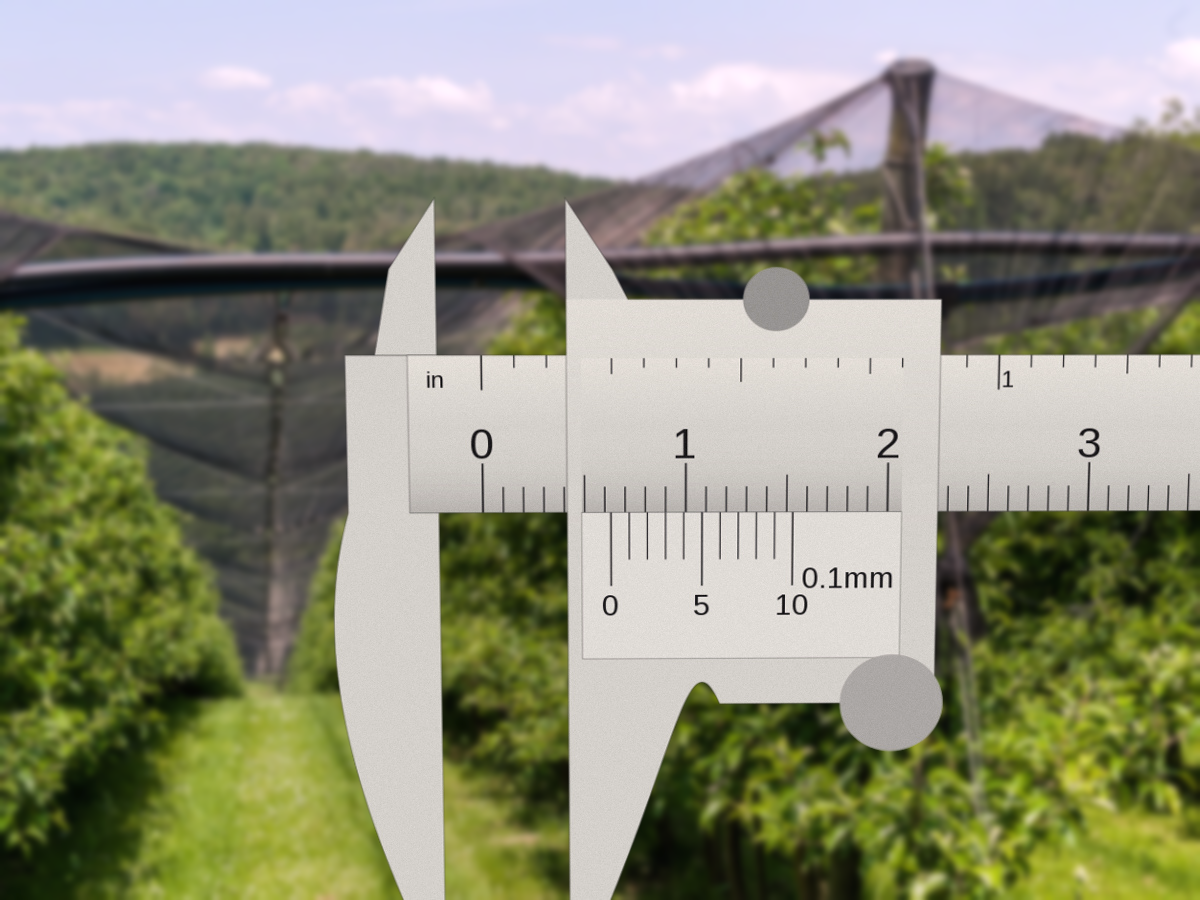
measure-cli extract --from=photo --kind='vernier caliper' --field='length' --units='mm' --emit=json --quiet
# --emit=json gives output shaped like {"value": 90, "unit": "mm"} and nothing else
{"value": 6.3, "unit": "mm"}
